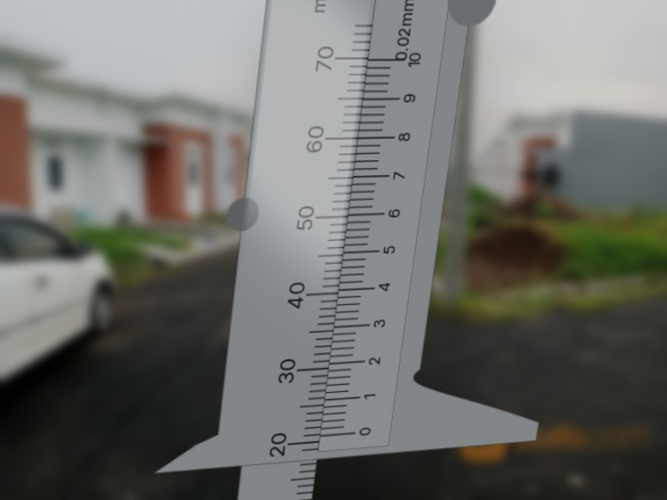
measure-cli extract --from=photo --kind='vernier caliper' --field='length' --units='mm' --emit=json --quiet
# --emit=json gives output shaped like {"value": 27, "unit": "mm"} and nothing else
{"value": 20.8, "unit": "mm"}
